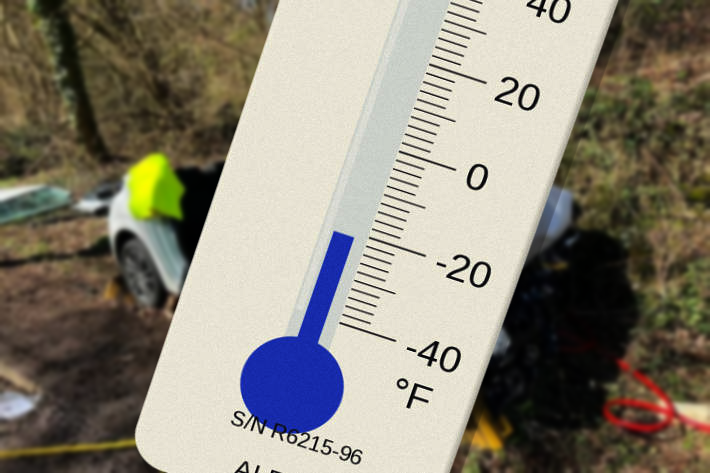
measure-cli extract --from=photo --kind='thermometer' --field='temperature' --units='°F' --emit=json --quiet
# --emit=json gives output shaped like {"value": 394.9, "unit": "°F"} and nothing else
{"value": -21, "unit": "°F"}
